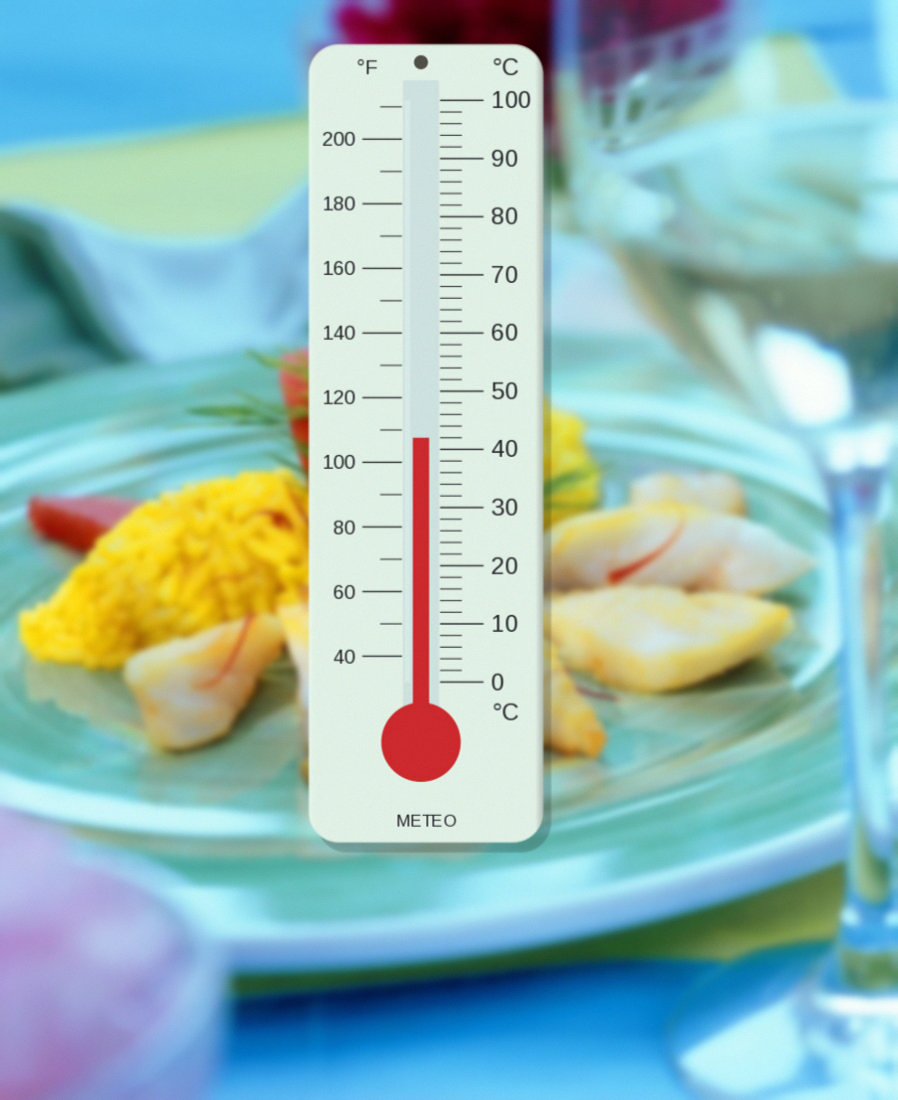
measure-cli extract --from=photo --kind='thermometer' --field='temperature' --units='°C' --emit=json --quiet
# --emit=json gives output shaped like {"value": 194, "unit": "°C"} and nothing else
{"value": 42, "unit": "°C"}
